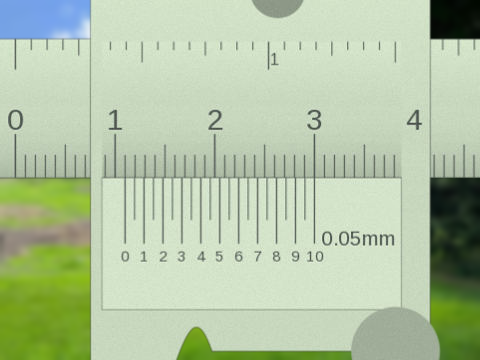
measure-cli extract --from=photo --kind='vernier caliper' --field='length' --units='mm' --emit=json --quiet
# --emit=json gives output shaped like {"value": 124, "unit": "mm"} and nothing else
{"value": 11.0, "unit": "mm"}
